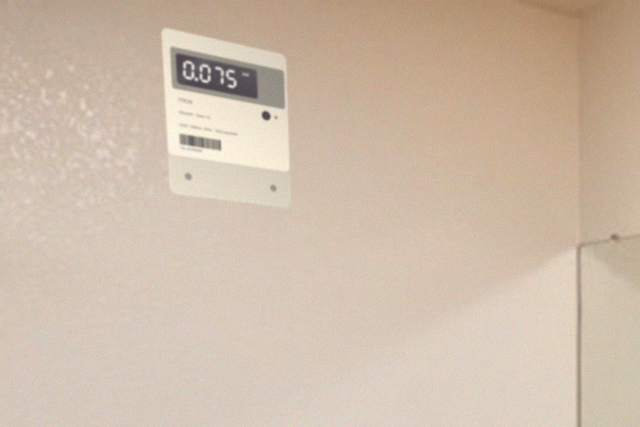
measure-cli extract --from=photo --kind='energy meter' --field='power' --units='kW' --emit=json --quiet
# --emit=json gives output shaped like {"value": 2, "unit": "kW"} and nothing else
{"value": 0.075, "unit": "kW"}
